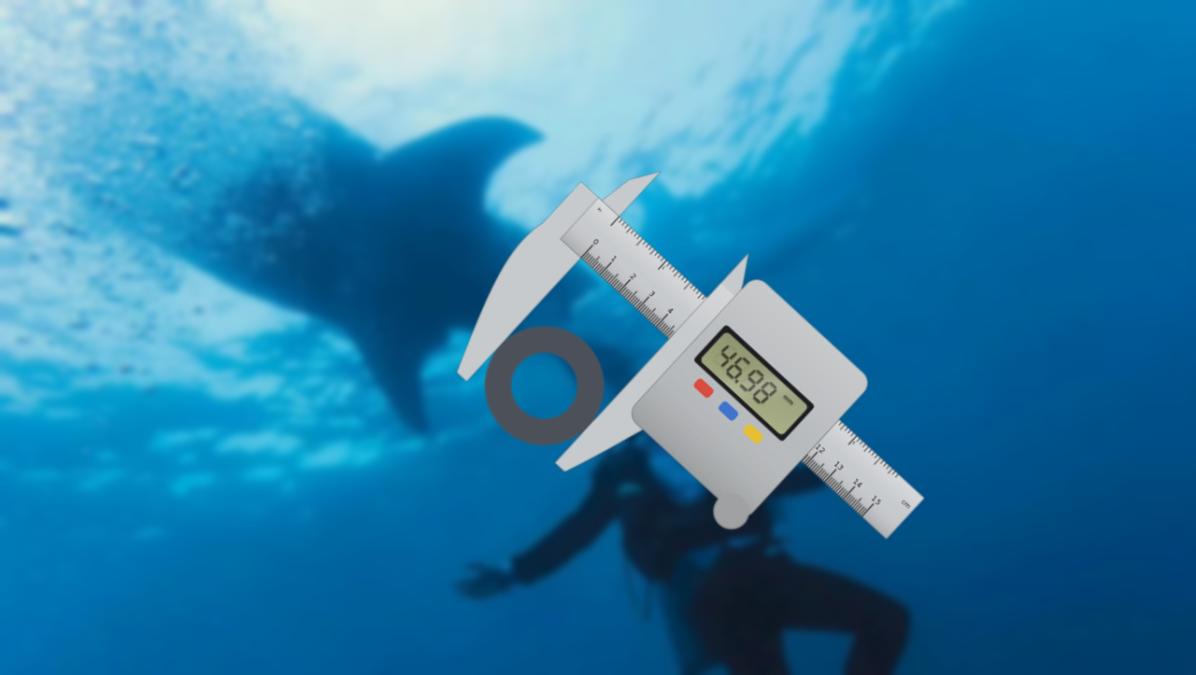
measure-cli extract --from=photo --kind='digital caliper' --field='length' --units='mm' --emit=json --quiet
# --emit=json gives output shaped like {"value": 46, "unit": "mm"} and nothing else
{"value": 46.98, "unit": "mm"}
